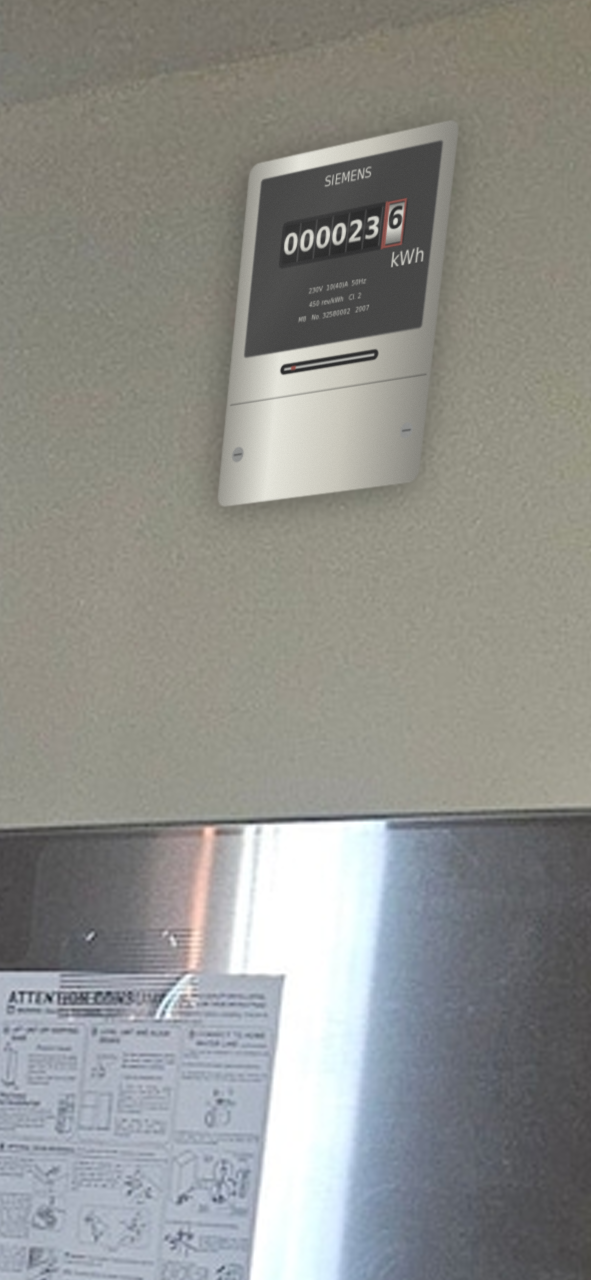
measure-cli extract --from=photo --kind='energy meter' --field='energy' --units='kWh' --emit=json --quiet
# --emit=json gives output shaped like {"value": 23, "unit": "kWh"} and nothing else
{"value": 23.6, "unit": "kWh"}
